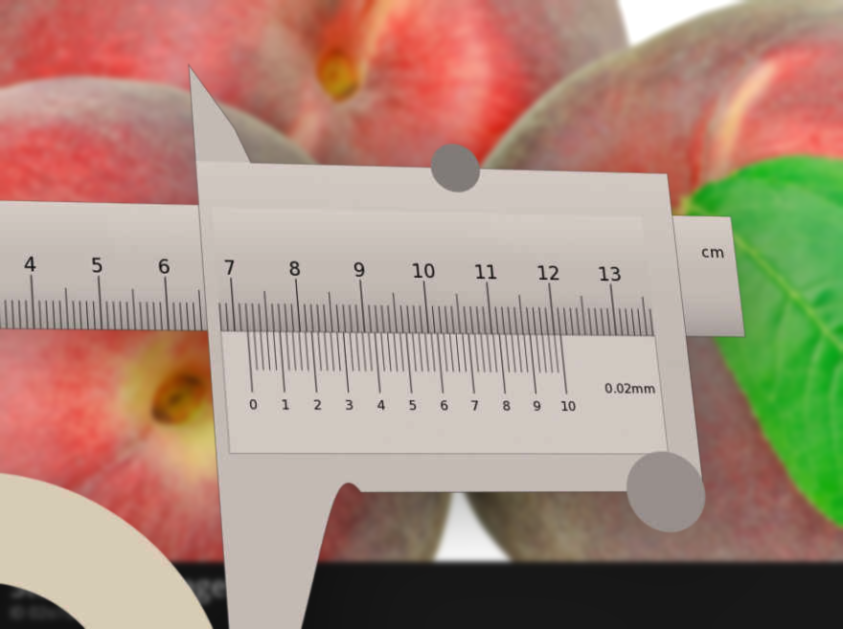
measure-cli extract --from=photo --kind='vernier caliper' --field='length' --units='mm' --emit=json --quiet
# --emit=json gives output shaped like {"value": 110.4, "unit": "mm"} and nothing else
{"value": 72.0, "unit": "mm"}
